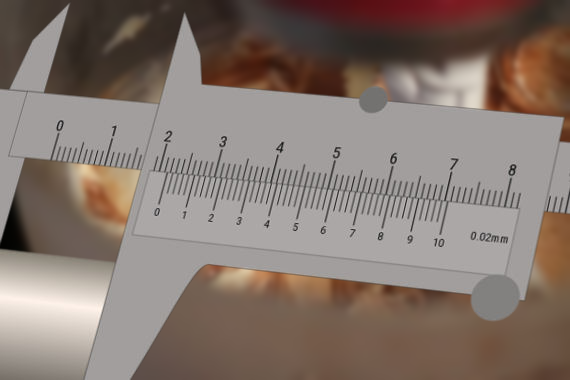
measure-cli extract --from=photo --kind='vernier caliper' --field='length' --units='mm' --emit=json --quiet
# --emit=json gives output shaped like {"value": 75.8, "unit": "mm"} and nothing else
{"value": 21.5, "unit": "mm"}
